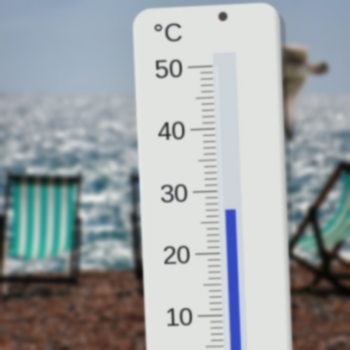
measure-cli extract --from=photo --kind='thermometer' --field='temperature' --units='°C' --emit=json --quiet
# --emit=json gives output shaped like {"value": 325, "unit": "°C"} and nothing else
{"value": 27, "unit": "°C"}
